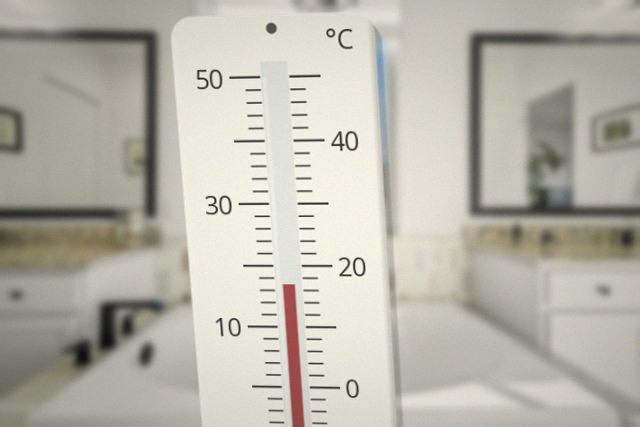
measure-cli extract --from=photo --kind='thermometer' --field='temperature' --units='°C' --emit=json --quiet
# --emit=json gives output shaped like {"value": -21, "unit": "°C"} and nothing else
{"value": 17, "unit": "°C"}
